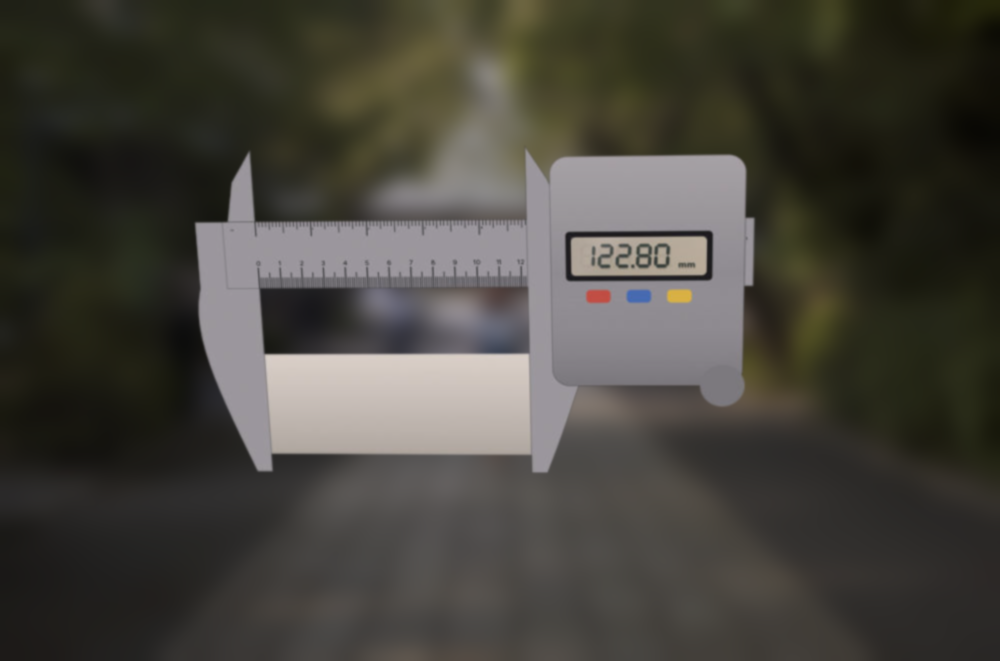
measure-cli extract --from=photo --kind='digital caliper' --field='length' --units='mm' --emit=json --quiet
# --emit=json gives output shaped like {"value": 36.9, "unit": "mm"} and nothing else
{"value": 122.80, "unit": "mm"}
